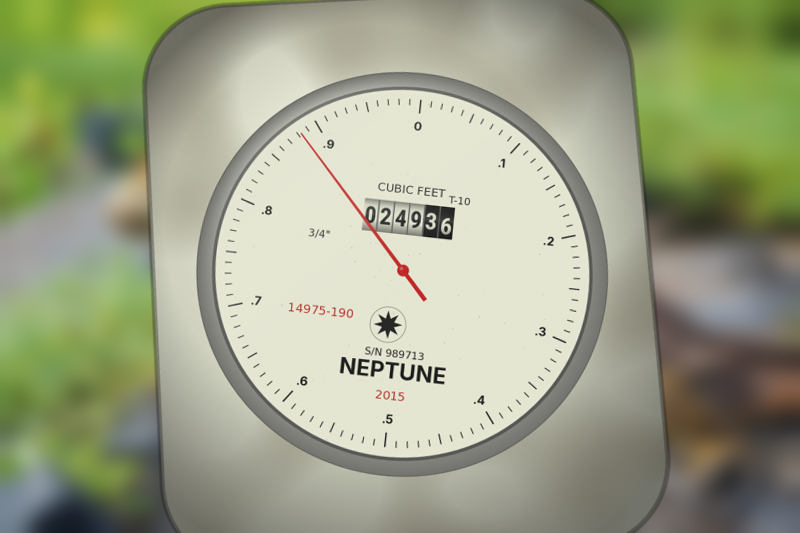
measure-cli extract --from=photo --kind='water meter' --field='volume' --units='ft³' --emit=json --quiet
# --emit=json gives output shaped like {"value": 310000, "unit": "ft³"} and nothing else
{"value": 24935.88, "unit": "ft³"}
